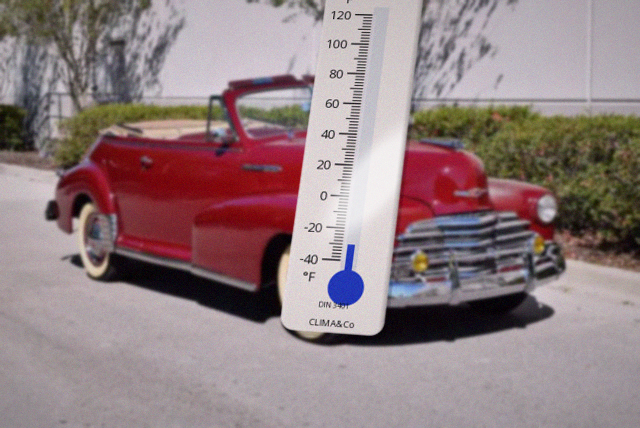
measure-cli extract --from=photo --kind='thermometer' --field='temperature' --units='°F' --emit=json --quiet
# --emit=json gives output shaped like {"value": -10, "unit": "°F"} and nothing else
{"value": -30, "unit": "°F"}
